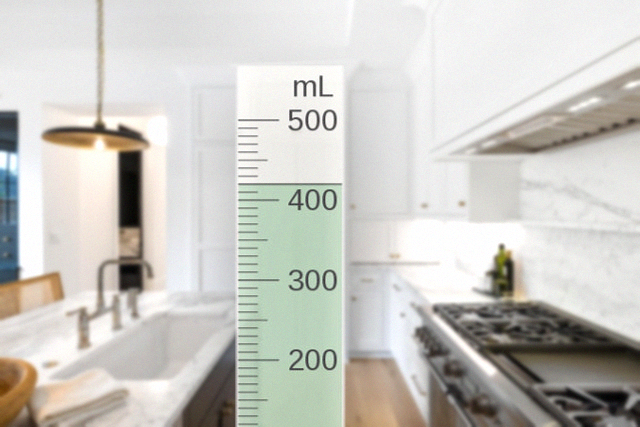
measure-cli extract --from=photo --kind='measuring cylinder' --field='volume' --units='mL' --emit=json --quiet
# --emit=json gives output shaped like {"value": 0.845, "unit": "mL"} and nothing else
{"value": 420, "unit": "mL"}
